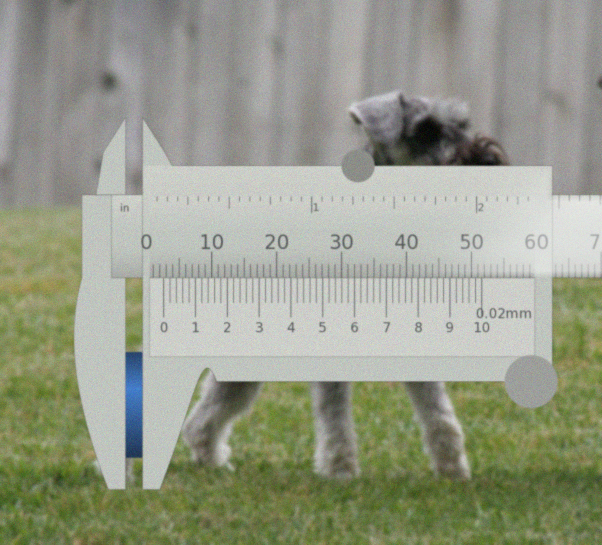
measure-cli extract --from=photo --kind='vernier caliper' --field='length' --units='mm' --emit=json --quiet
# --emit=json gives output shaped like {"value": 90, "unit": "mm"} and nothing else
{"value": 2.6, "unit": "mm"}
